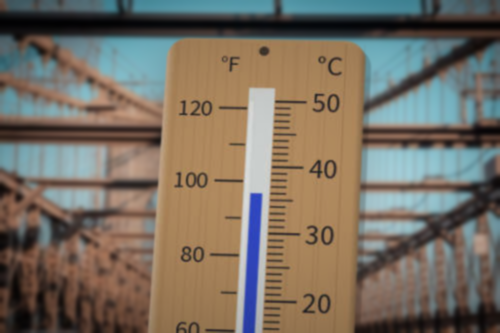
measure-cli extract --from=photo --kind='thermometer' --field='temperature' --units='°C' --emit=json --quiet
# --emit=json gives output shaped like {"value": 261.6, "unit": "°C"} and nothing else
{"value": 36, "unit": "°C"}
